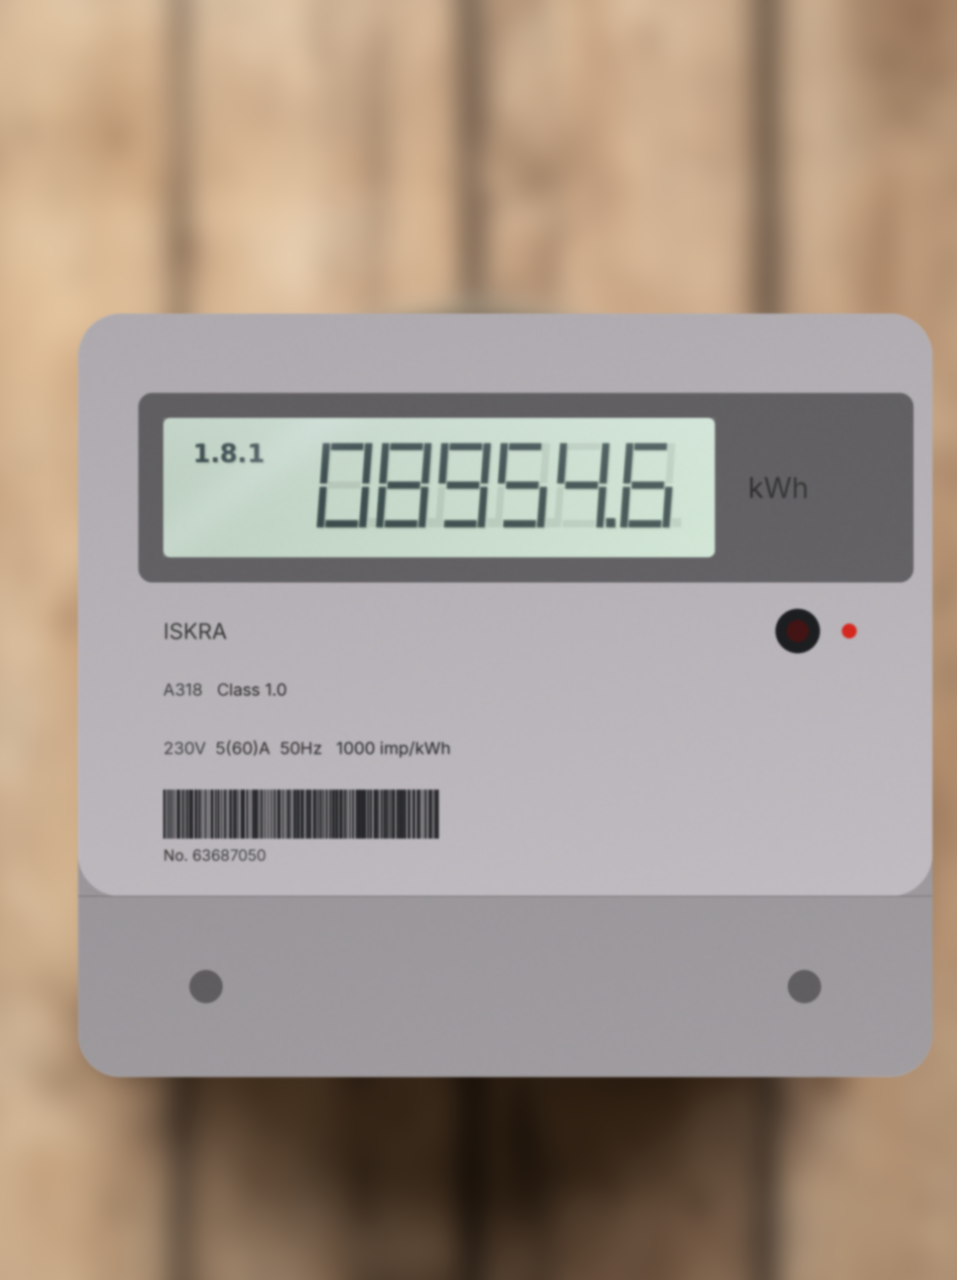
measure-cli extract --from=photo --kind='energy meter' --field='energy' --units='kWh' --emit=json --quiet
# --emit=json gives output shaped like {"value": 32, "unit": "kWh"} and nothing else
{"value": 8954.6, "unit": "kWh"}
